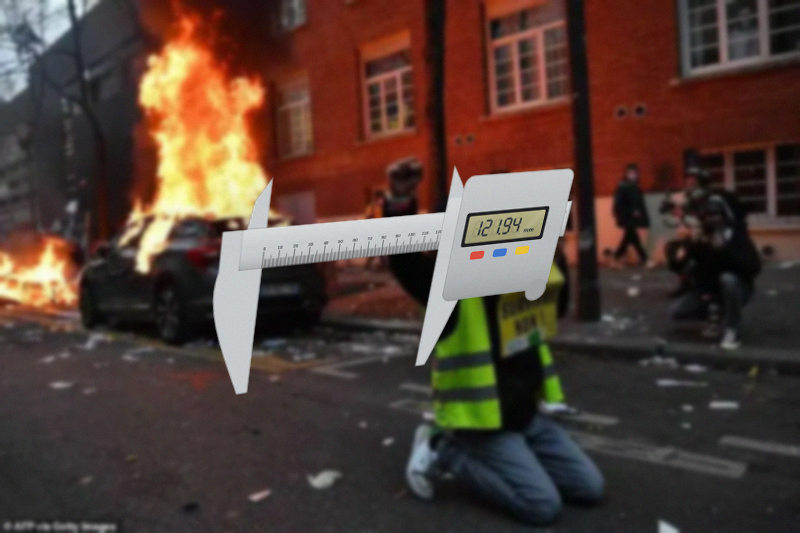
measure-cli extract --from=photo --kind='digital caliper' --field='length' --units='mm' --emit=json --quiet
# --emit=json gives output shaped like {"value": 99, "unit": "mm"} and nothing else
{"value": 121.94, "unit": "mm"}
